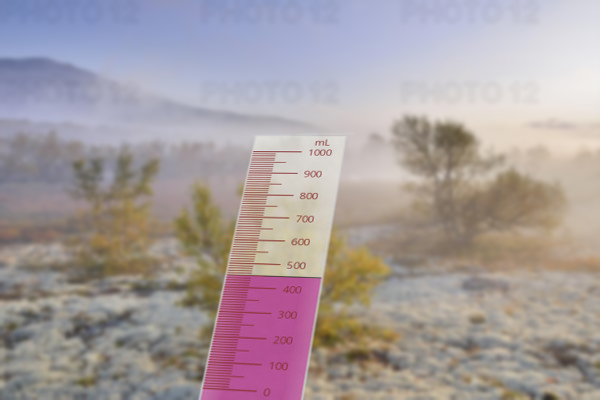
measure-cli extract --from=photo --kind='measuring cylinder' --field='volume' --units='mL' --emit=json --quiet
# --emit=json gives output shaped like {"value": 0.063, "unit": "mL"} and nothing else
{"value": 450, "unit": "mL"}
